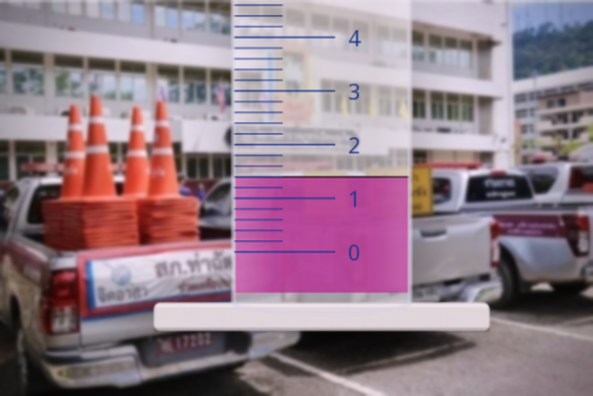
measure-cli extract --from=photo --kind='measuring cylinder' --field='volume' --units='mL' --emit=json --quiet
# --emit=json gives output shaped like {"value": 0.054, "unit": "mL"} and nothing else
{"value": 1.4, "unit": "mL"}
